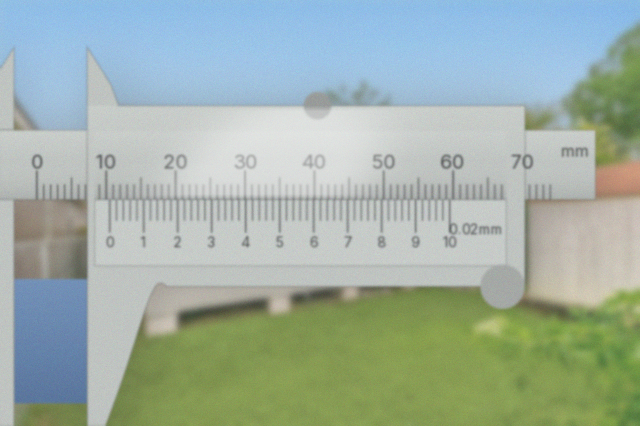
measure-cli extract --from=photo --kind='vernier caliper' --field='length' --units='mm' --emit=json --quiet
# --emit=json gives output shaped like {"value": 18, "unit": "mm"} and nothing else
{"value": 10.5, "unit": "mm"}
